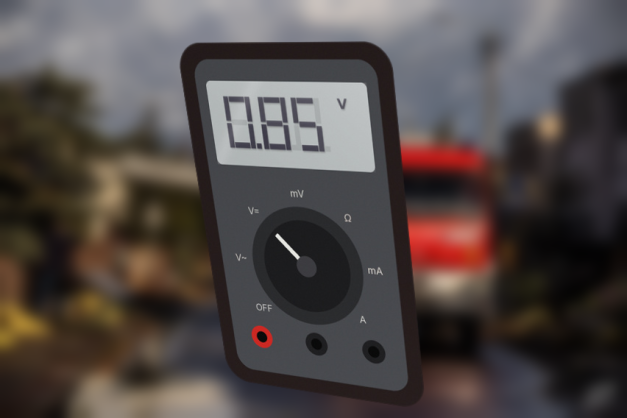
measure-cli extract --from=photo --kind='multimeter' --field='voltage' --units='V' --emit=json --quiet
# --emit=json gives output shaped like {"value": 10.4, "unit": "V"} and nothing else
{"value": 0.85, "unit": "V"}
